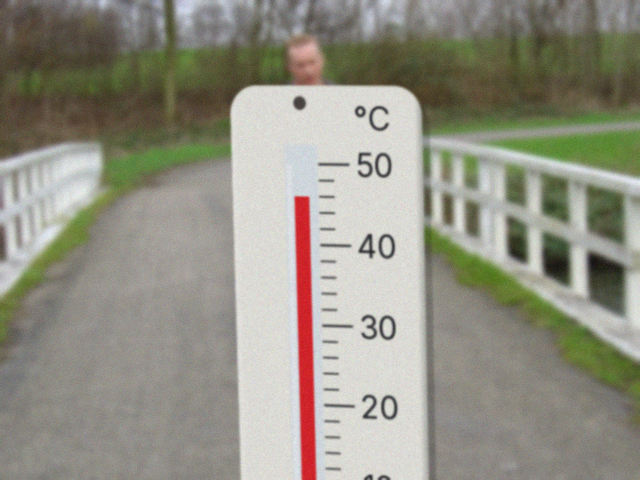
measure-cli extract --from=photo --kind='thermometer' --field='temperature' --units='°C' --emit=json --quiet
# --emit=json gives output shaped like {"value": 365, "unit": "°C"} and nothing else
{"value": 46, "unit": "°C"}
